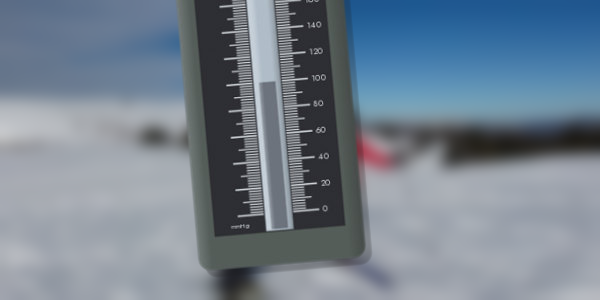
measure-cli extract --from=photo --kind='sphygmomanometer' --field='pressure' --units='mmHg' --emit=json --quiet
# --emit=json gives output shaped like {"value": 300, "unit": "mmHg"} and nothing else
{"value": 100, "unit": "mmHg"}
